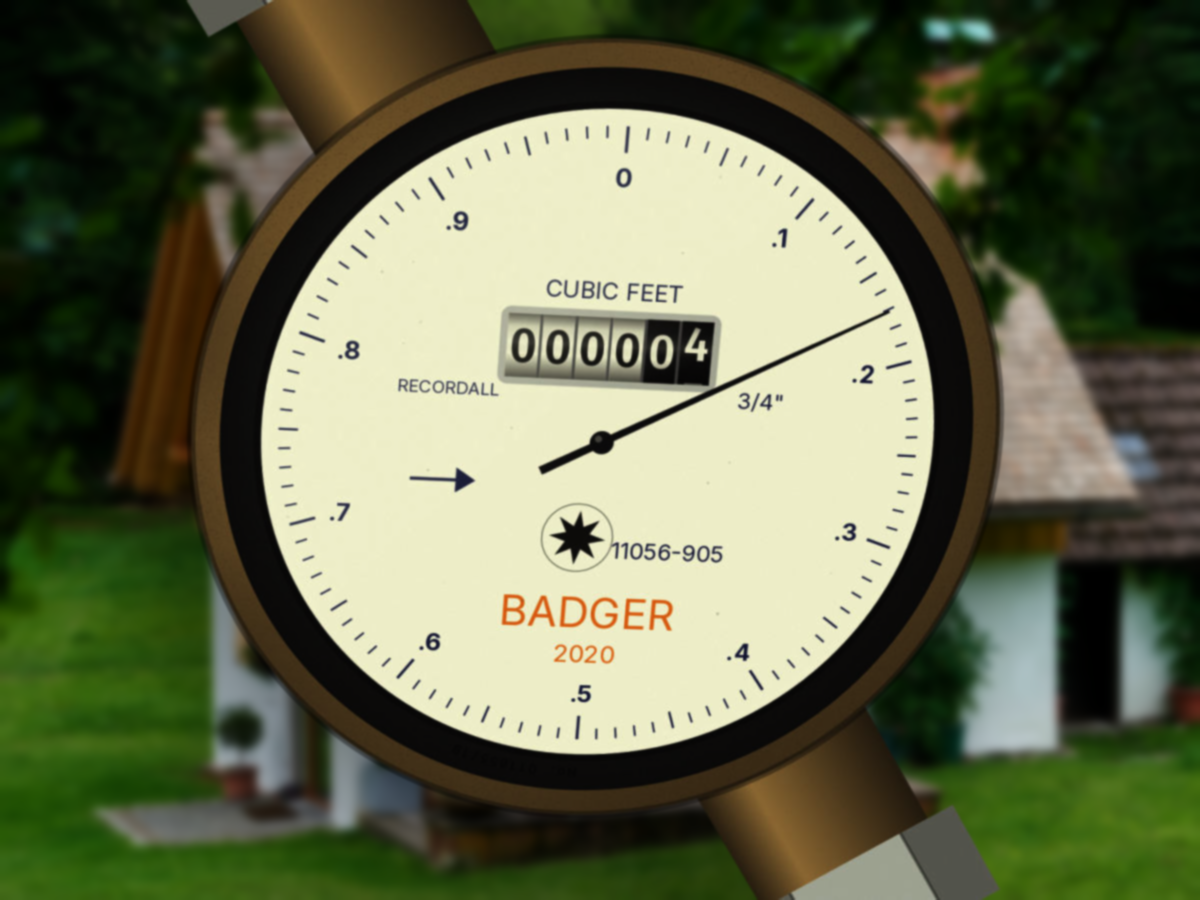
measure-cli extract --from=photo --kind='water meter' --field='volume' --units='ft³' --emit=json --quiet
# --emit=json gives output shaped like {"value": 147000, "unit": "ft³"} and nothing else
{"value": 4.17, "unit": "ft³"}
